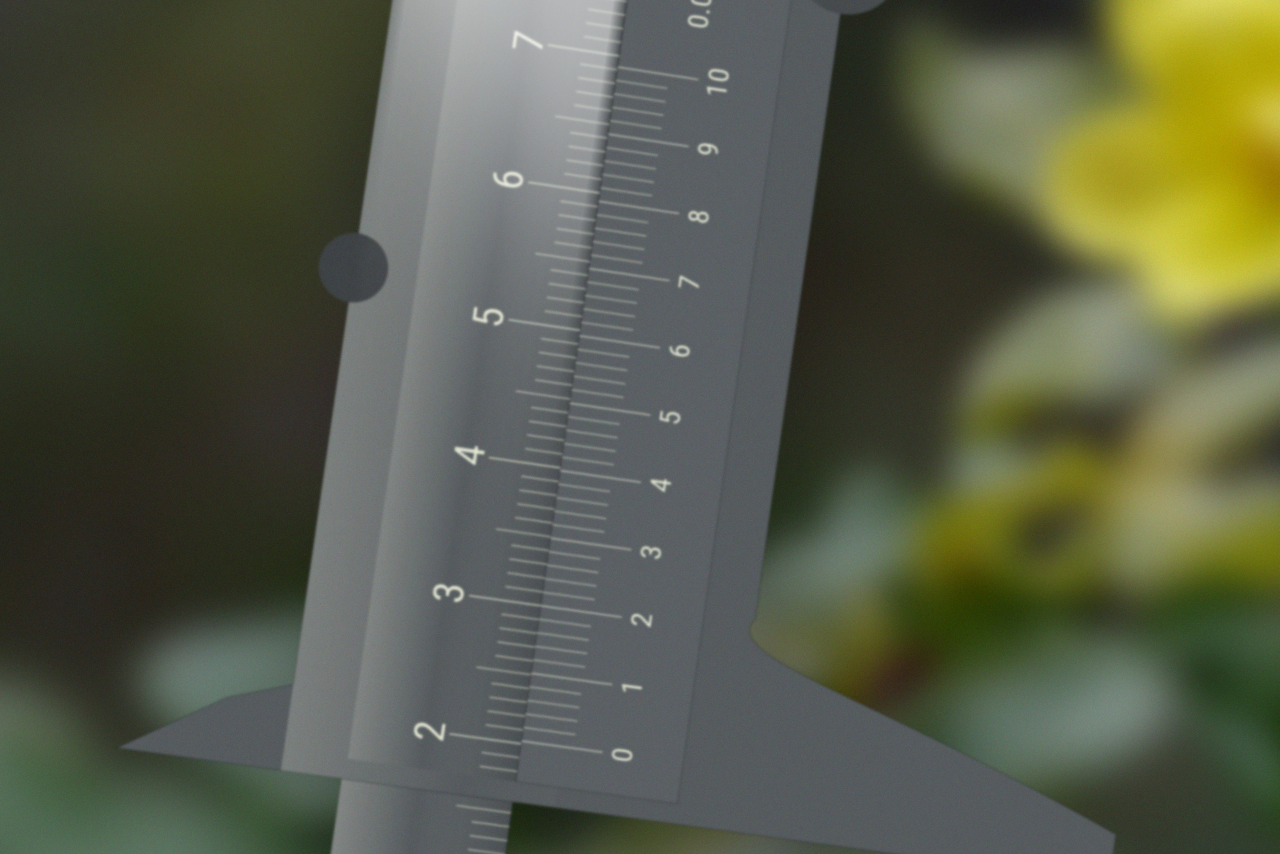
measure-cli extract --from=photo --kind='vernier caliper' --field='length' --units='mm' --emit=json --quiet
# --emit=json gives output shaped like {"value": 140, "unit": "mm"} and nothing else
{"value": 20.2, "unit": "mm"}
